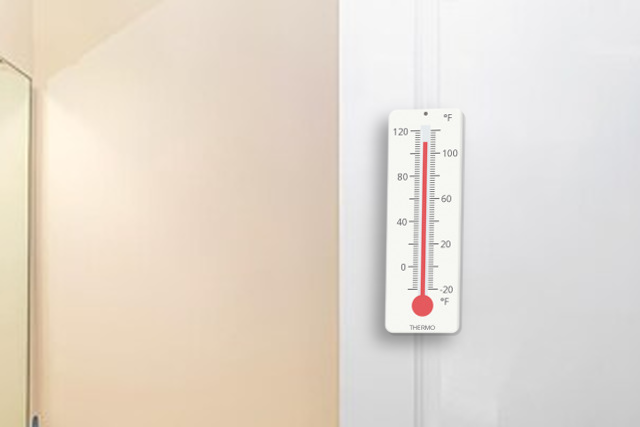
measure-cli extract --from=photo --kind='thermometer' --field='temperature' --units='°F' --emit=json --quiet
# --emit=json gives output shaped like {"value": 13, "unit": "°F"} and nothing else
{"value": 110, "unit": "°F"}
